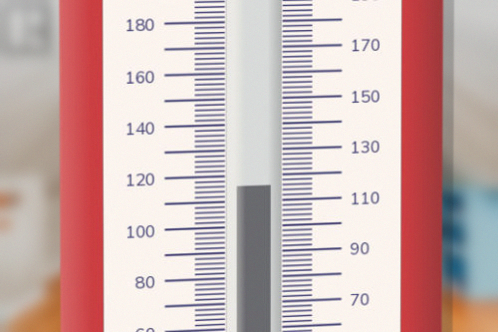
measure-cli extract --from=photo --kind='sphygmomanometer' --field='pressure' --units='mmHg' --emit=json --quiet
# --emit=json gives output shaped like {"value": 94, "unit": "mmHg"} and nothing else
{"value": 116, "unit": "mmHg"}
